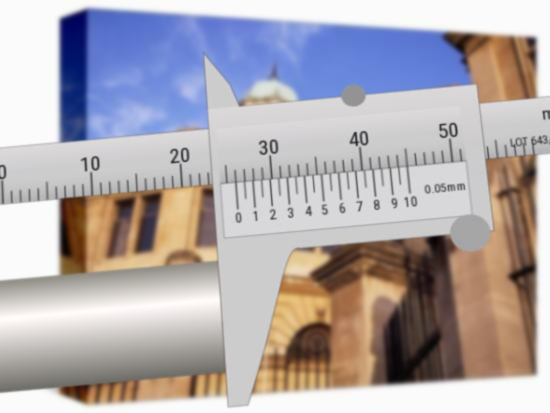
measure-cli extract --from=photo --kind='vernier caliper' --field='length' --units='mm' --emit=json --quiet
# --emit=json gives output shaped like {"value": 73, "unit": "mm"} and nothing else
{"value": 26.0, "unit": "mm"}
